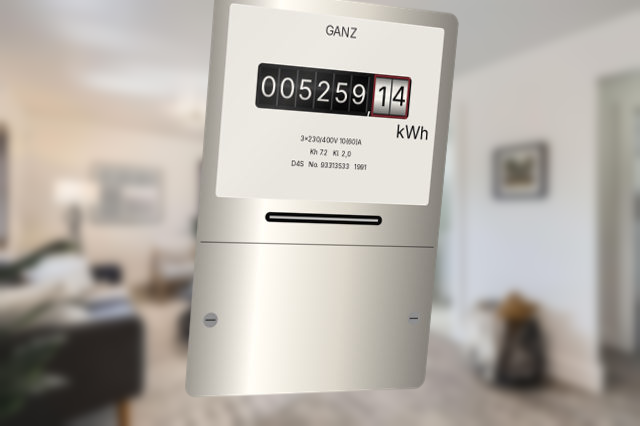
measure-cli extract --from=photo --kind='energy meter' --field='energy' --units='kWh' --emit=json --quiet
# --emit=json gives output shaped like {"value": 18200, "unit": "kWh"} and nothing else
{"value": 5259.14, "unit": "kWh"}
